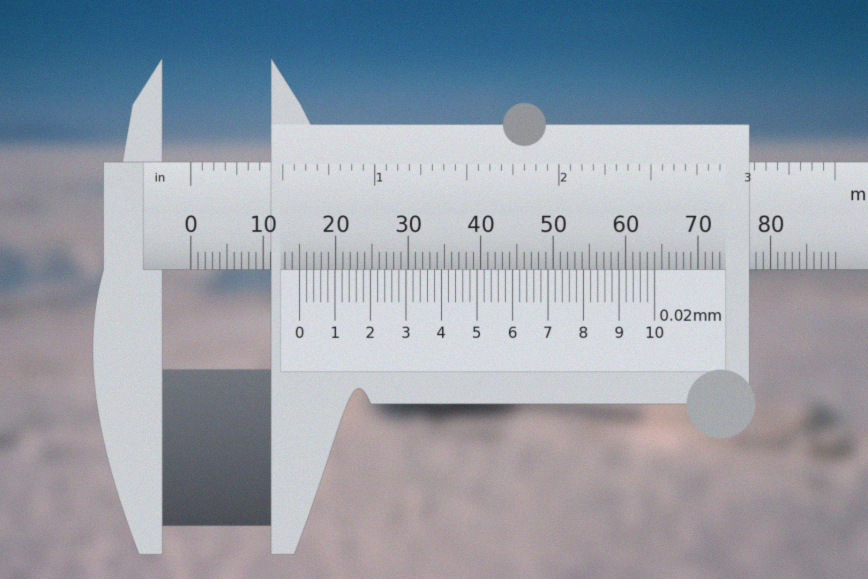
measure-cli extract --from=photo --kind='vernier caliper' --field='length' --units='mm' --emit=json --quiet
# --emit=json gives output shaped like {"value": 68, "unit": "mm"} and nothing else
{"value": 15.0, "unit": "mm"}
